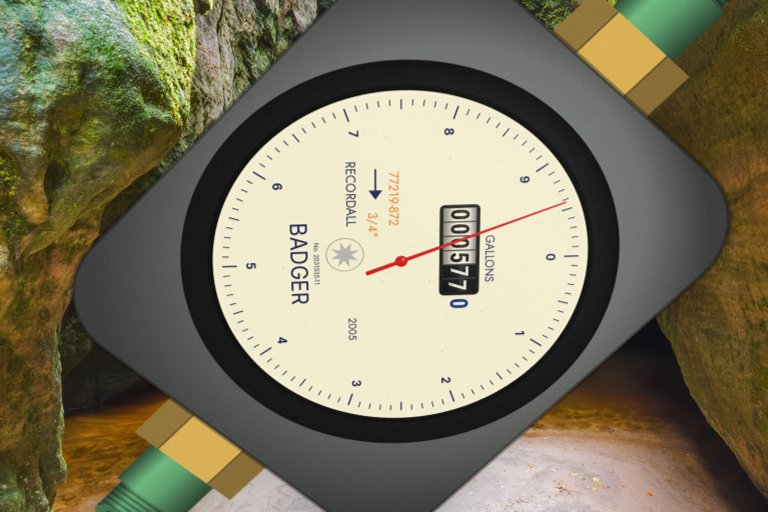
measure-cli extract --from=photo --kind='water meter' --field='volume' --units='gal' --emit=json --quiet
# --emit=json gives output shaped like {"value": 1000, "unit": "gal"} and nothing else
{"value": 5769.4, "unit": "gal"}
